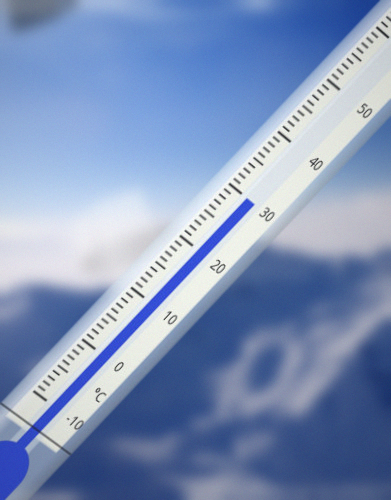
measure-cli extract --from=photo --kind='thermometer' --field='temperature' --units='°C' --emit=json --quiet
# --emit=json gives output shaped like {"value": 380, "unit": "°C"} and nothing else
{"value": 30, "unit": "°C"}
